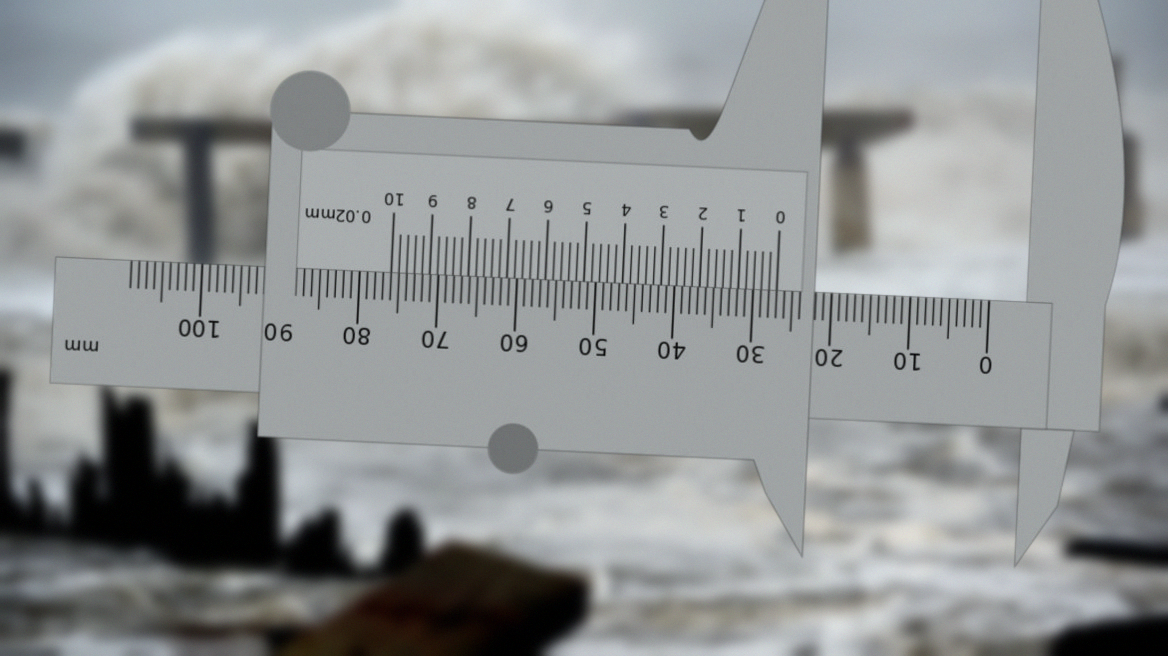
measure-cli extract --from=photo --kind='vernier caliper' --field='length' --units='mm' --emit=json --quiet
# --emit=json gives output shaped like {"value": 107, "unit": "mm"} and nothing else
{"value": 27.0, "unit": "mm"}
